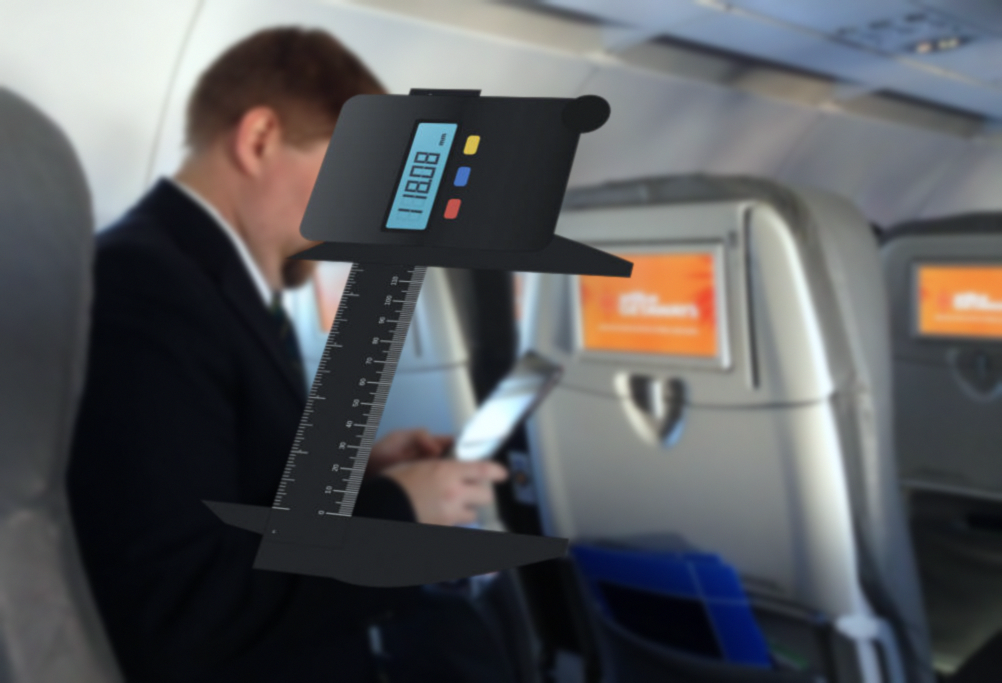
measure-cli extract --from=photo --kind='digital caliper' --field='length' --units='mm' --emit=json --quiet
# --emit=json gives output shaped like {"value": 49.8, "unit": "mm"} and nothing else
{"value": 118.08, "unit": "mm"}
